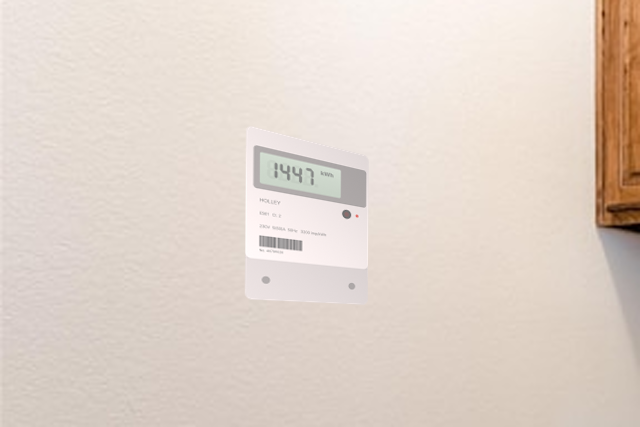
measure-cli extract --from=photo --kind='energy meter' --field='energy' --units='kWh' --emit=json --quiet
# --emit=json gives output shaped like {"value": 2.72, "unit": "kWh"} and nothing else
{"value": 1447, "unit": "kWh"}
